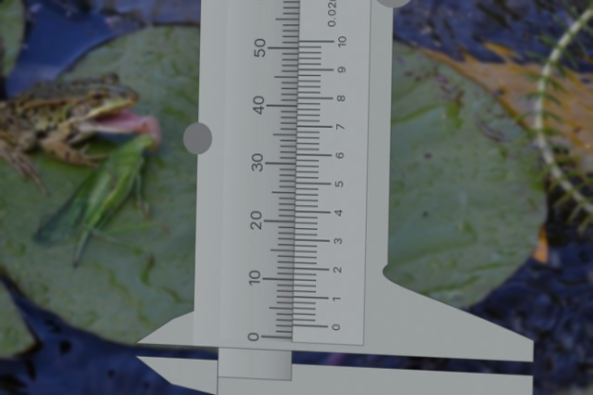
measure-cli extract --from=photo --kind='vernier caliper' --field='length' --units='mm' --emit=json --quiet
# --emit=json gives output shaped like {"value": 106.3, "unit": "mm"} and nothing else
{"value": 2.2, "unit": "mm"}
